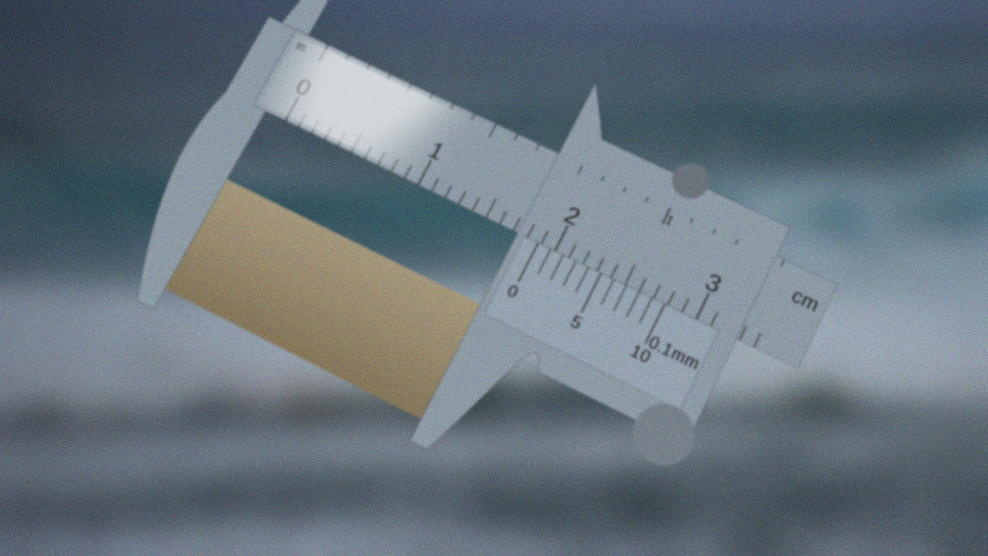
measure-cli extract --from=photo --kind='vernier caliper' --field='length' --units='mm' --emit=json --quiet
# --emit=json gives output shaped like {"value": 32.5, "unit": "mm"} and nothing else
{"value": 18.8, "unit": "mm"}
